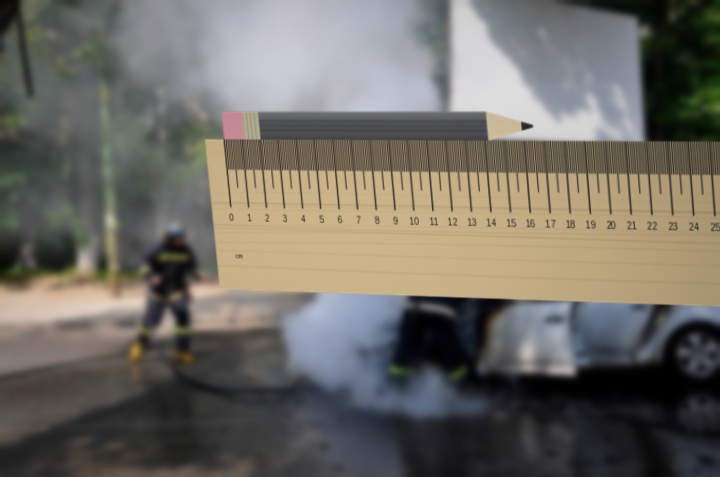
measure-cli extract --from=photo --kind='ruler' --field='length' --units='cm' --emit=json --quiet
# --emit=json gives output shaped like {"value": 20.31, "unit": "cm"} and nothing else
{"value": 16.5, "unit": "cm"}
